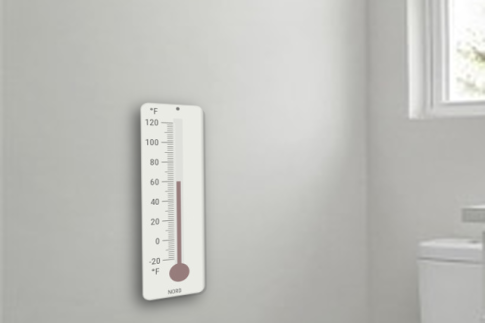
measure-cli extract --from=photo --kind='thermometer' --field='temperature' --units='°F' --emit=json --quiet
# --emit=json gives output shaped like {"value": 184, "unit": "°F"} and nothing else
{"value": 60, "unit": "°F"}
